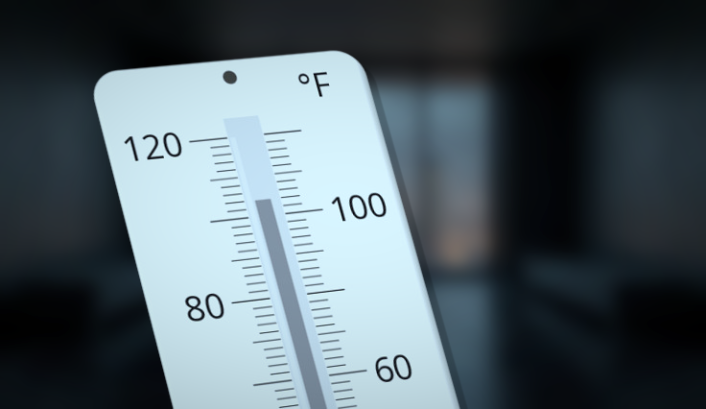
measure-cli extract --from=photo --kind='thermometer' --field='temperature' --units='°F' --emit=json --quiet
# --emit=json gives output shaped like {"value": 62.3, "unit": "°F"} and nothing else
{"value": 104, "unit": "°F"}
